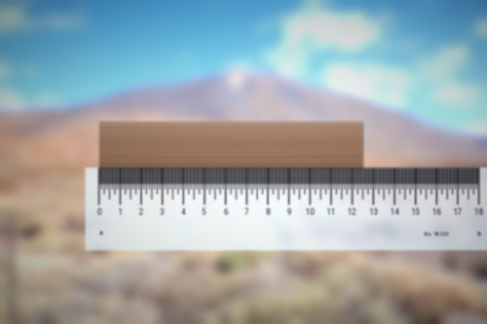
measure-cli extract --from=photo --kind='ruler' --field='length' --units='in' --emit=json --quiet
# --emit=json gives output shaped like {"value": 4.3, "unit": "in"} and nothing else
{"value": 12.5, "unit": "in"}
